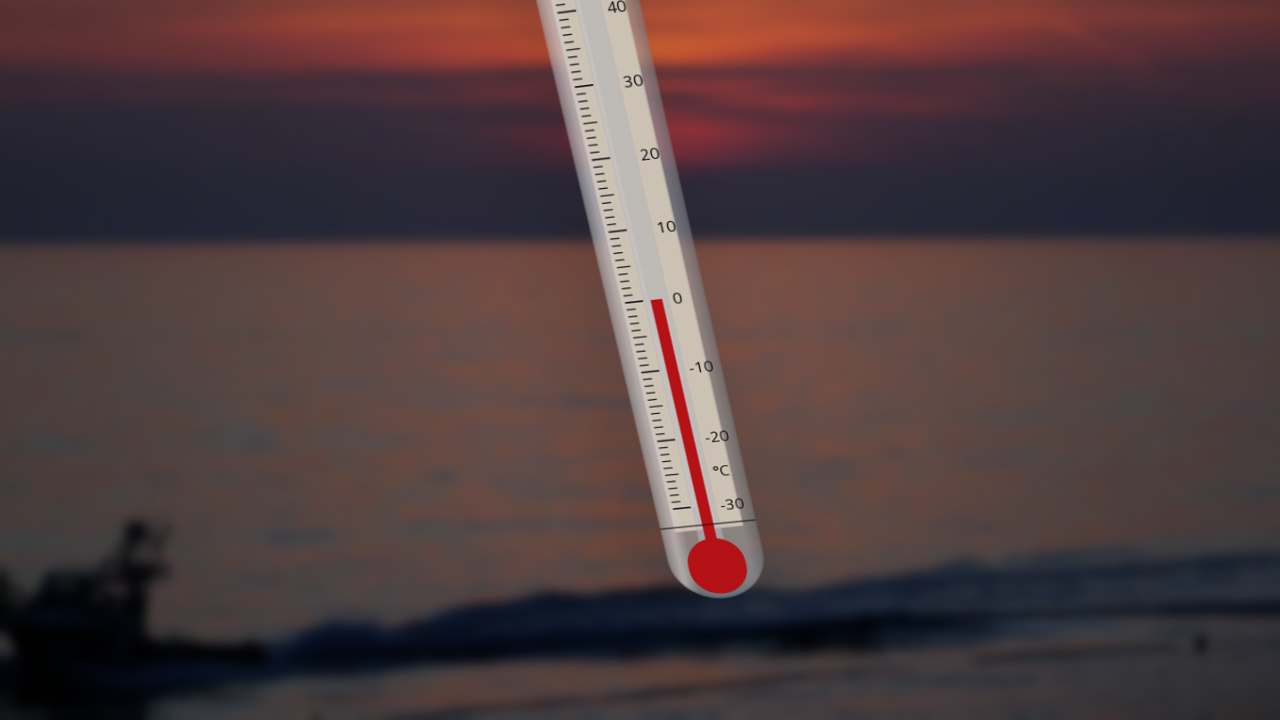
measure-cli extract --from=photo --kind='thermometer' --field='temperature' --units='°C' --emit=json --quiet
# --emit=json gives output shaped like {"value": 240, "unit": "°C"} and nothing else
{"value": 0, "unit": "°C"}
